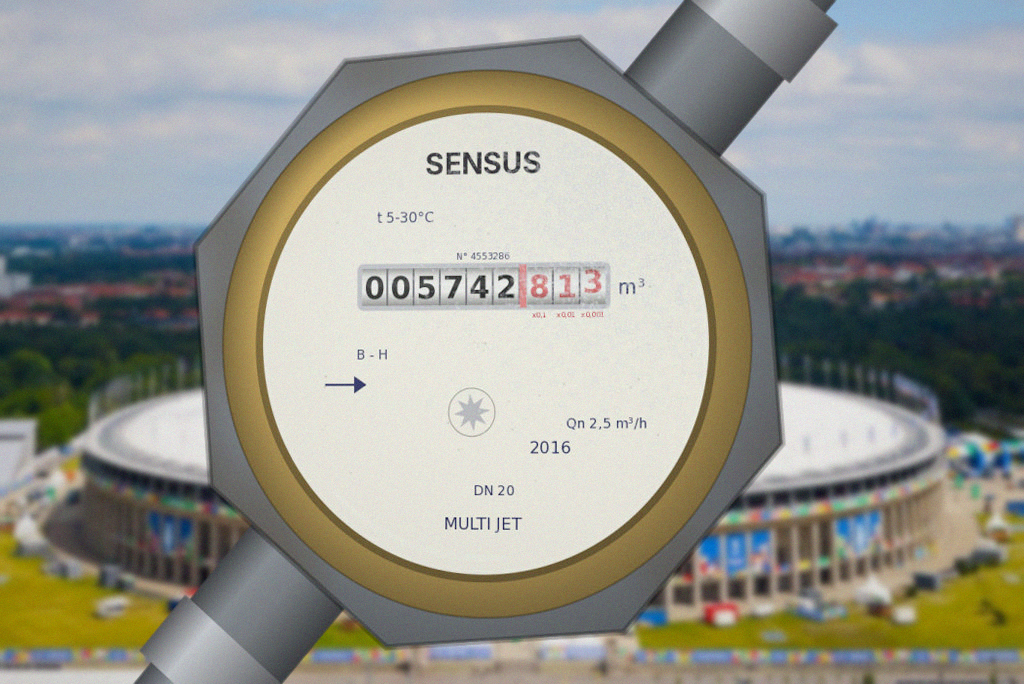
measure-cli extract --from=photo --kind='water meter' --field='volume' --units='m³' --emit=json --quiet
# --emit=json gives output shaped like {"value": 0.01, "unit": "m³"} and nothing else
{"value": 5742.813, "unit": "m³"}
